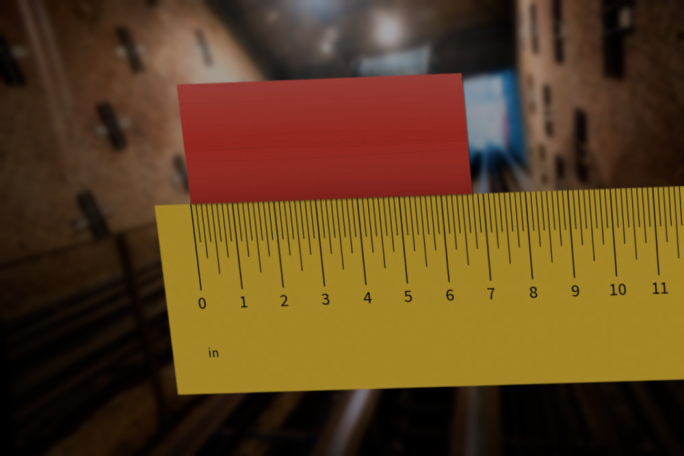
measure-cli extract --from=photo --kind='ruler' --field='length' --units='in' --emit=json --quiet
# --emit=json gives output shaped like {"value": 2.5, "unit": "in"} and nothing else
{"value": 6.75, "unit": "in"}
